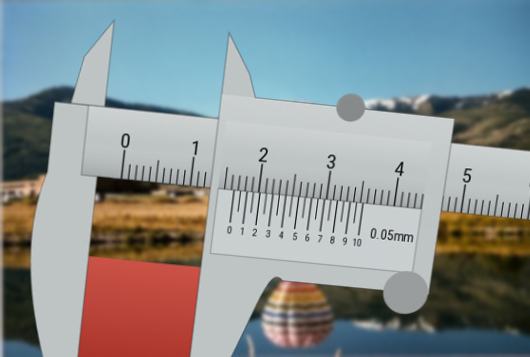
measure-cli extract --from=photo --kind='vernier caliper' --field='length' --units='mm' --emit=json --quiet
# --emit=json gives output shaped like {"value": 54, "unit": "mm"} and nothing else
{"value": 16.4, "unit": "mm"}
